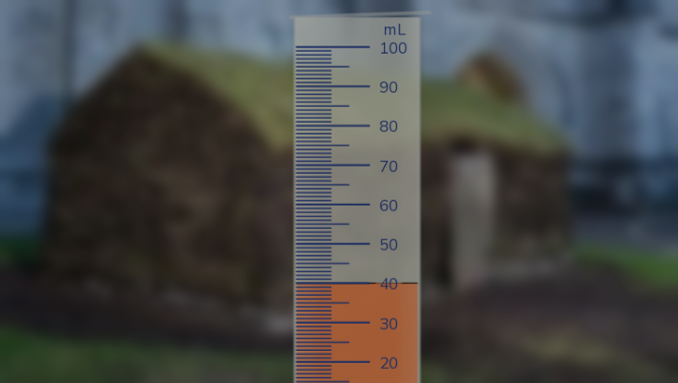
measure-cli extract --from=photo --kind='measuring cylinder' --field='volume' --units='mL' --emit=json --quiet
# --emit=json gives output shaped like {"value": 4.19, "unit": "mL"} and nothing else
{"value": 40, "unit": "mL"}
